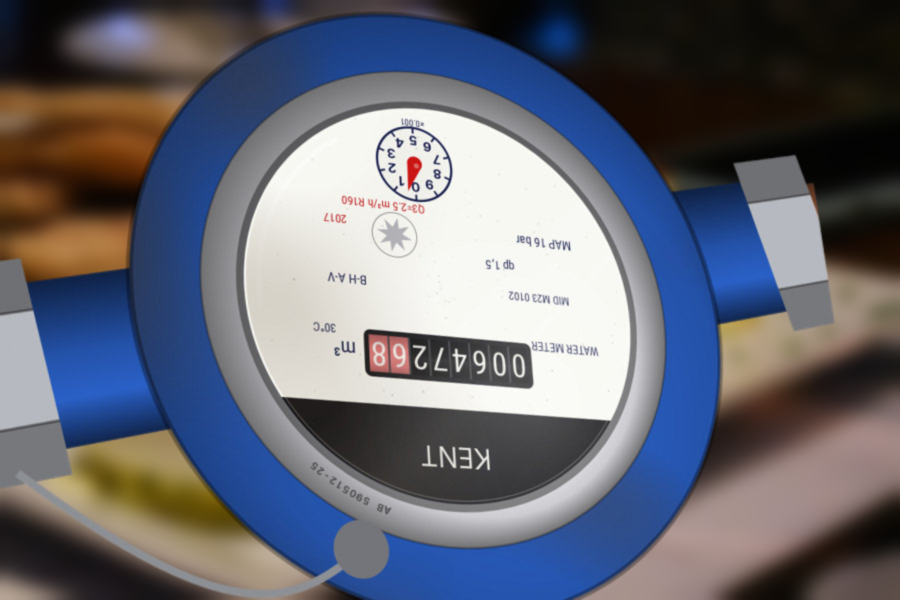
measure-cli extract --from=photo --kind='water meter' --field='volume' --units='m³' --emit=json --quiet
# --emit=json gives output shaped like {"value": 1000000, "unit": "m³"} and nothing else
{"value": 6472.680, "unit": "m³"}
